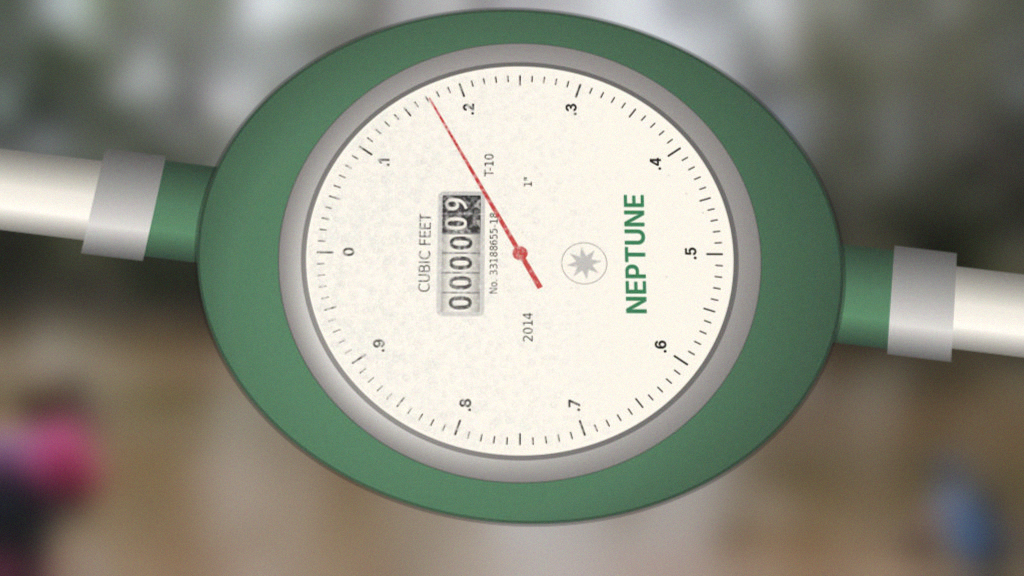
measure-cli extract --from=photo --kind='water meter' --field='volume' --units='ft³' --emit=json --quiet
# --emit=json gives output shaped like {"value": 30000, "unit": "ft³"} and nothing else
{"value": 9.17, "unit": "ft³"}
